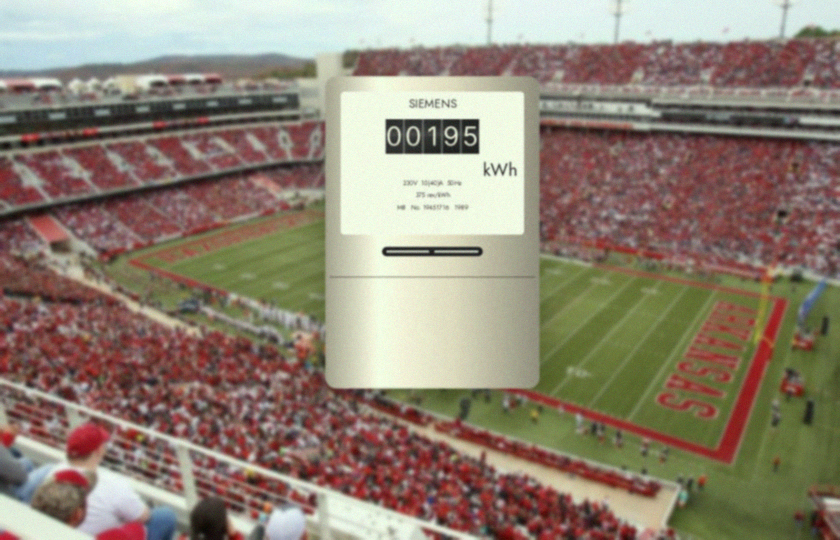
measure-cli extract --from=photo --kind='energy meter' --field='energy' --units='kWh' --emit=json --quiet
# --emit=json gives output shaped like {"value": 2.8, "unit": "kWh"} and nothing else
{"value": 195, "unit": "kWh"}
